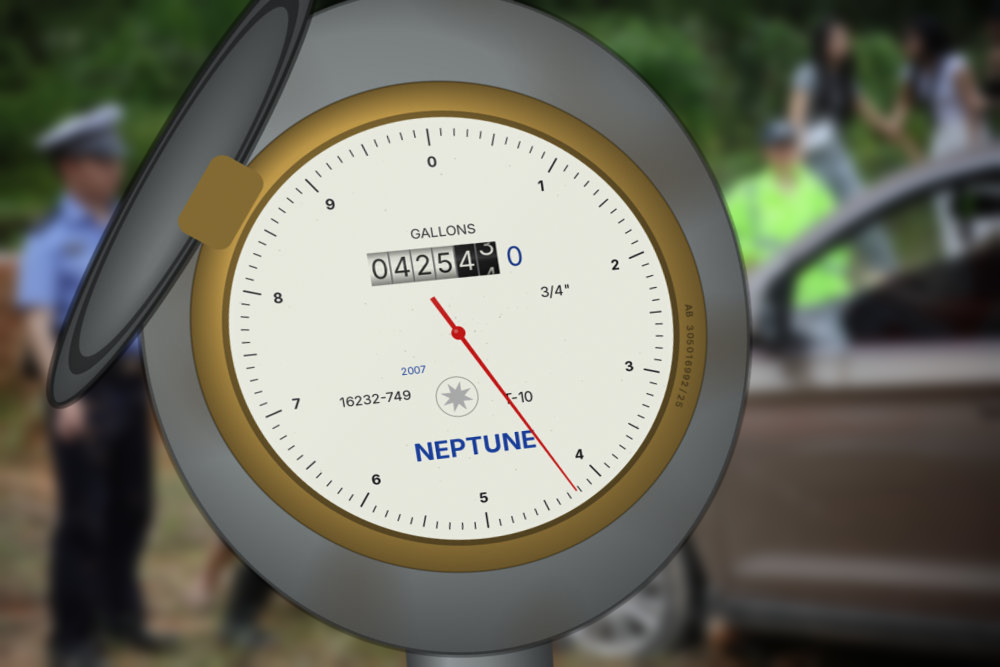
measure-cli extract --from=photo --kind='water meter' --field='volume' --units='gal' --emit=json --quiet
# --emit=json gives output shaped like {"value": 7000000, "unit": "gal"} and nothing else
{"value": 425434.2, "unit": "gal"}
